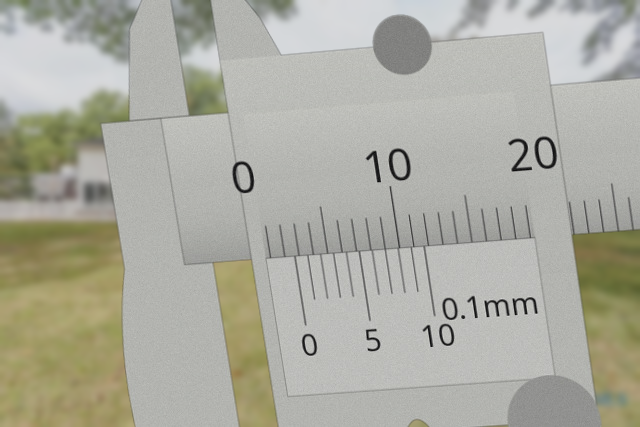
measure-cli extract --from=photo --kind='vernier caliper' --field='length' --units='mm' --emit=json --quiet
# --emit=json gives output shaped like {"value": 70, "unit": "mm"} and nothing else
{"value": 2.7, "unit": "mm"}
